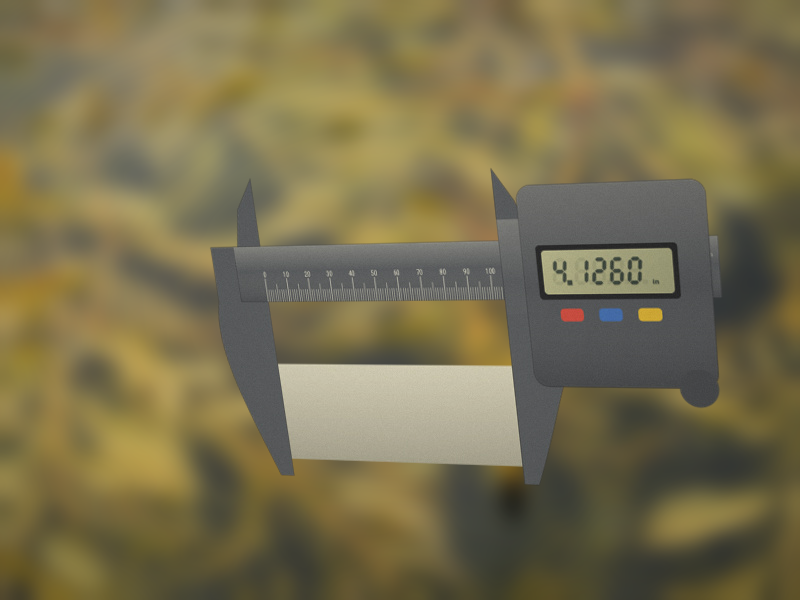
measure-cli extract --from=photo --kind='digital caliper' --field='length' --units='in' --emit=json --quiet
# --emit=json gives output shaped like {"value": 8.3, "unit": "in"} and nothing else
{"value": 4.1260, "unit": "in"}
